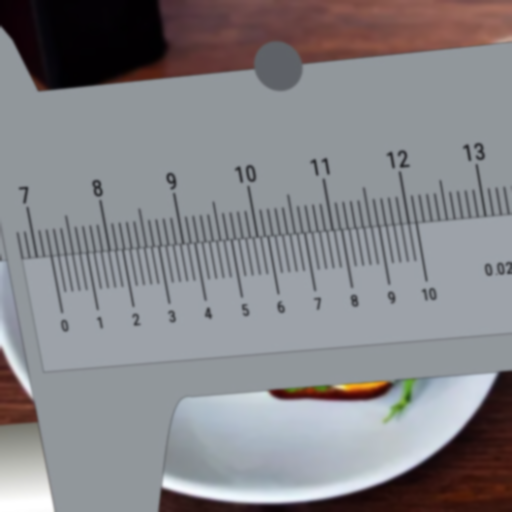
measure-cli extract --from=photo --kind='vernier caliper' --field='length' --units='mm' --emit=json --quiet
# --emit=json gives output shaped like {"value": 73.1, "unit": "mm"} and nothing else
{"value": 72.0, "unit": "mm"}
